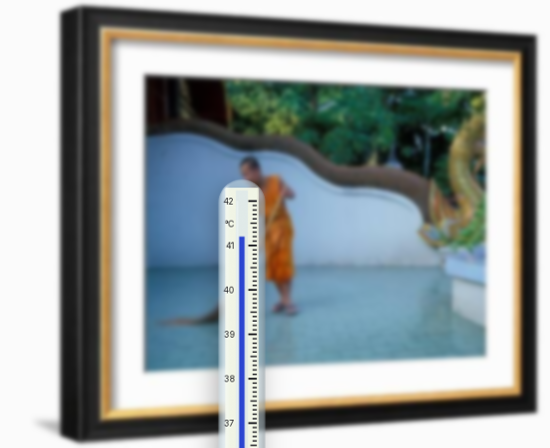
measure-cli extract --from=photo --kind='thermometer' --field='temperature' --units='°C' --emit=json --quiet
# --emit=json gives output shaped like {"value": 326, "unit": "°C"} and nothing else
{"value": 41.2, "unit": "°C"}
